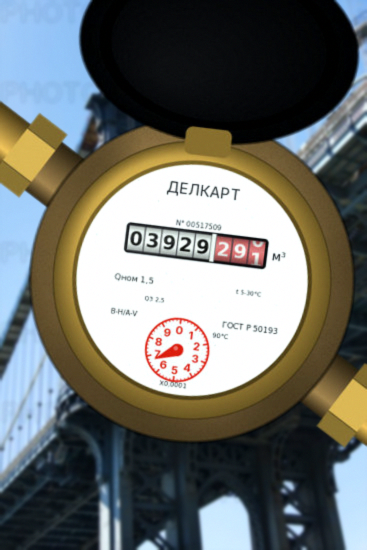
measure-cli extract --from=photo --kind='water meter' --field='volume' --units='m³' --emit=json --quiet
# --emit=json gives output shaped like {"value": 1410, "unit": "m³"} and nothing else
{"value": 3929.2906, "unit": "m³"}
